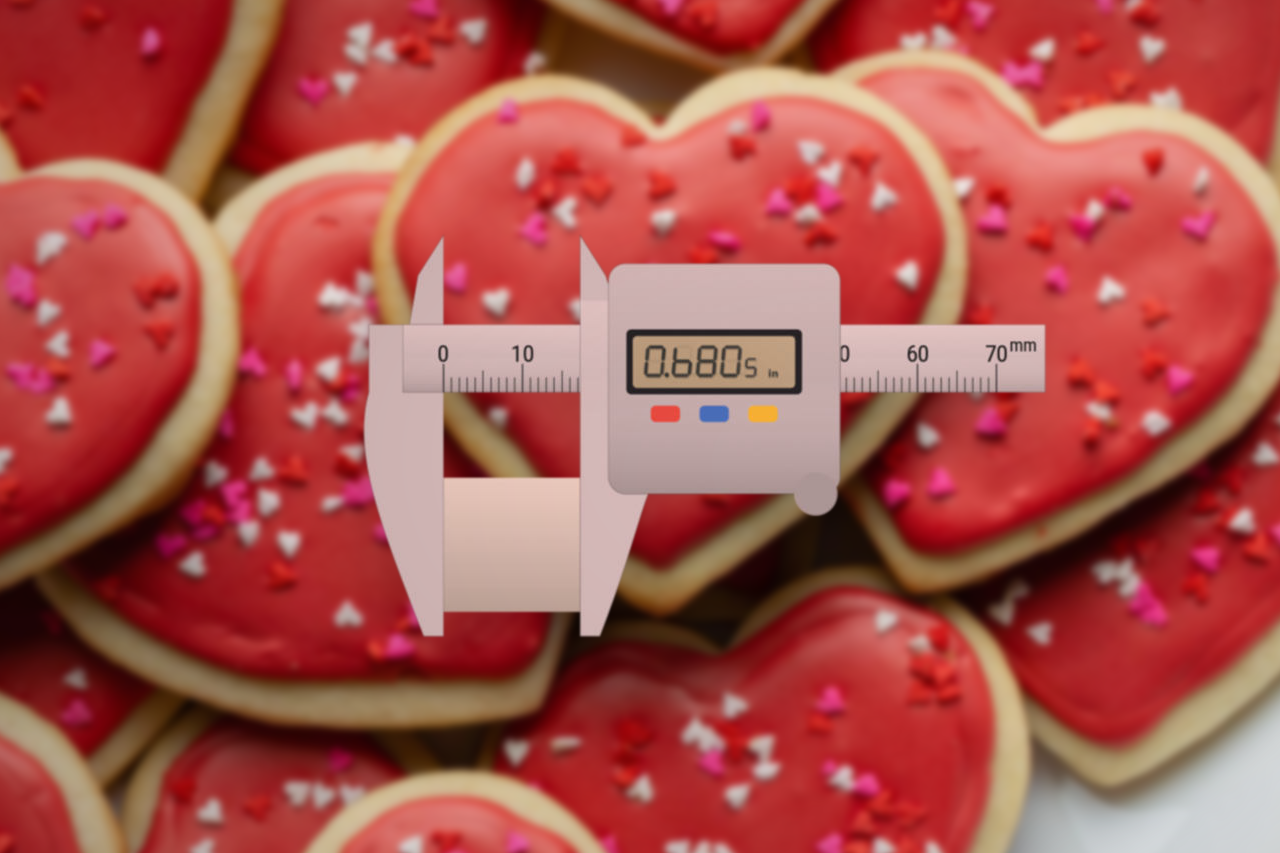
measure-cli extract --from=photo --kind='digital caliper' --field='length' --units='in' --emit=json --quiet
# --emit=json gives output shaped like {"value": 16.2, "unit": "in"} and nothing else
{"value": 0.6805, "unit": "in"}
